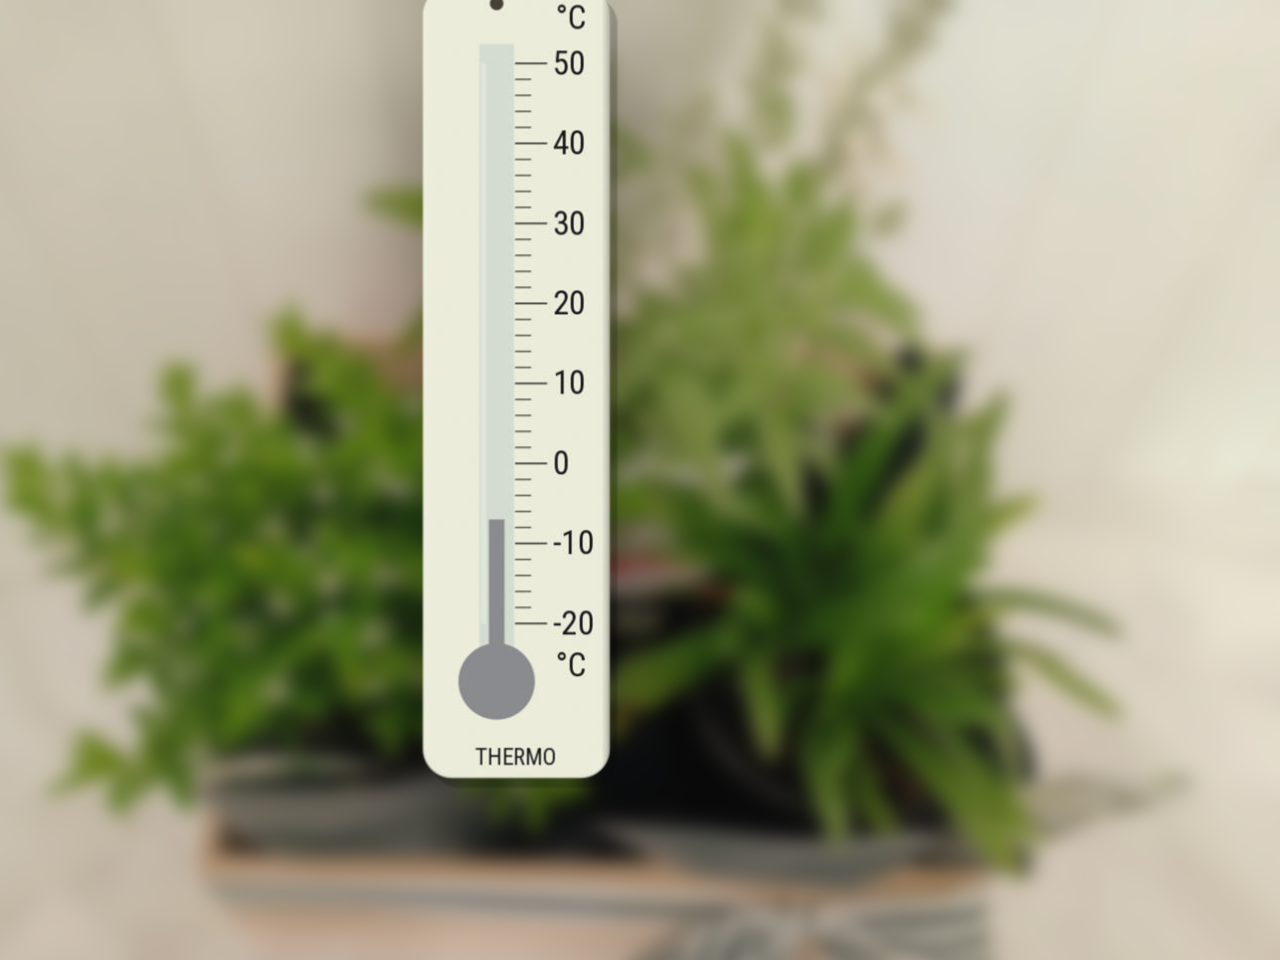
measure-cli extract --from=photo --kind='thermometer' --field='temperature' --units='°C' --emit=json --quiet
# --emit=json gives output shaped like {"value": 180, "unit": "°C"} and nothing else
{"value": -7, "unit": "°C"}
